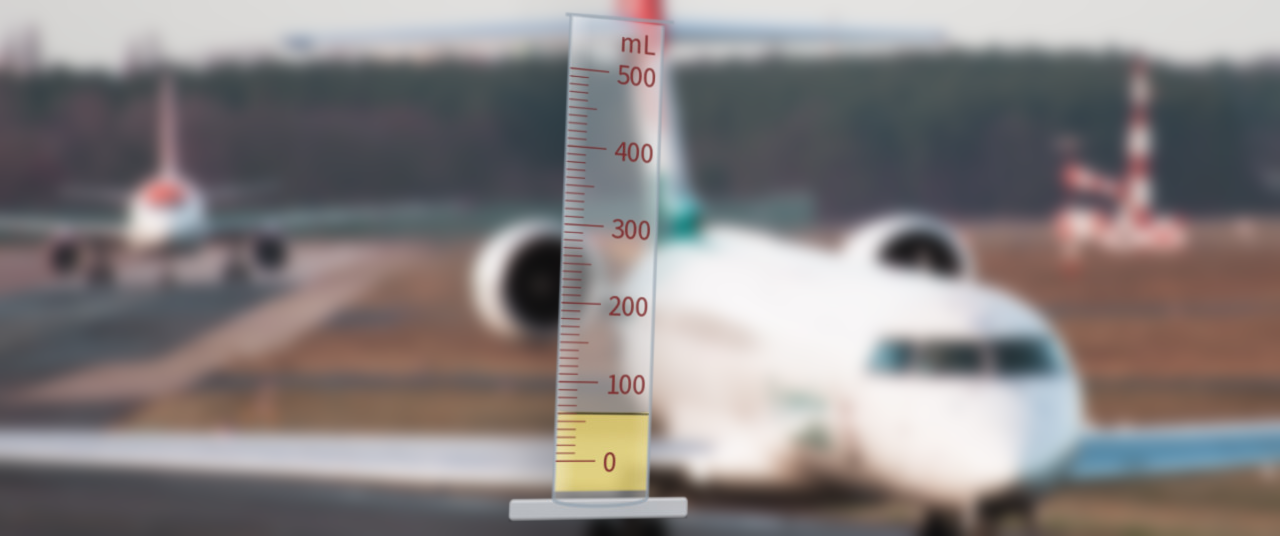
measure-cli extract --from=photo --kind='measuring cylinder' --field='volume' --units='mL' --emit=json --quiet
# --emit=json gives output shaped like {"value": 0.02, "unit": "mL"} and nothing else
{"value": 60, "unit": "mL"}
